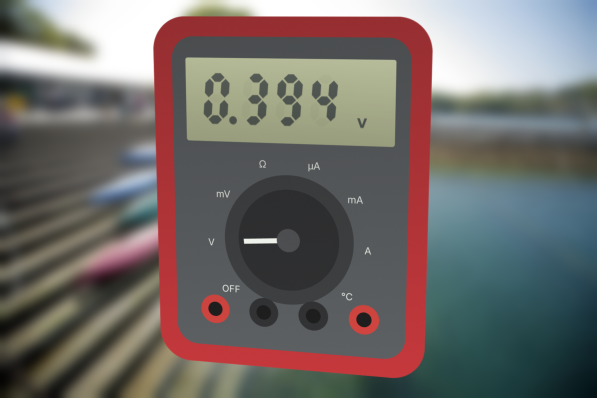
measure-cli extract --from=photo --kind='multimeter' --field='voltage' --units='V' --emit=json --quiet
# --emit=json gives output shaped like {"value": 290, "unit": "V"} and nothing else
{"value": 0.394, "unit": "V"}
